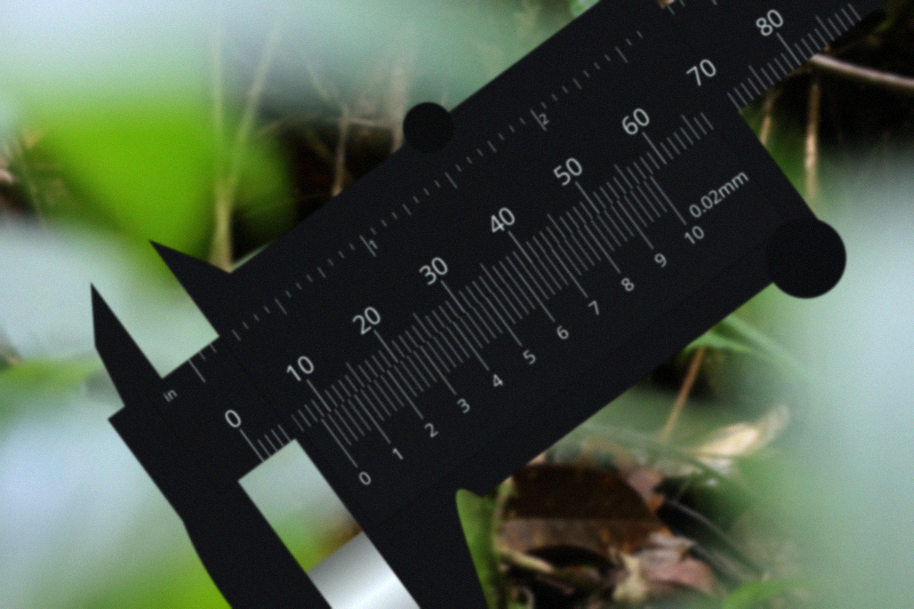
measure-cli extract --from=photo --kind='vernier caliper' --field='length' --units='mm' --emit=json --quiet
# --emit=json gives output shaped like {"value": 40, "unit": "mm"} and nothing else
{"value": 8.6, "unit": "mm"}
